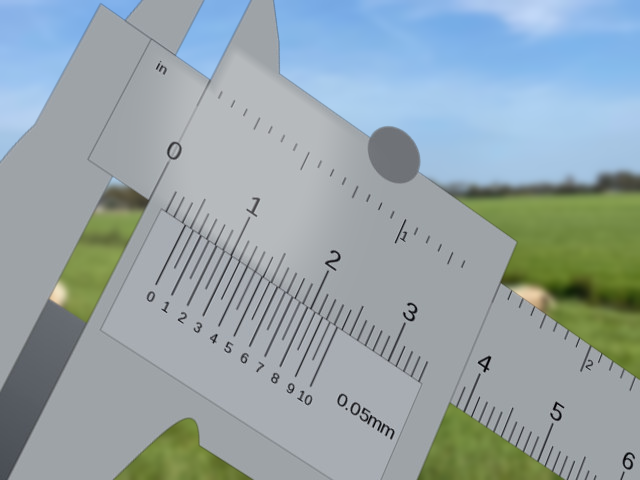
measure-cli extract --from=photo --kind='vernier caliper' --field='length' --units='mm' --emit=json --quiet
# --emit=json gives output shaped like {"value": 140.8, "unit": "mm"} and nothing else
{"value": 4.4, "unit": "mm"}
